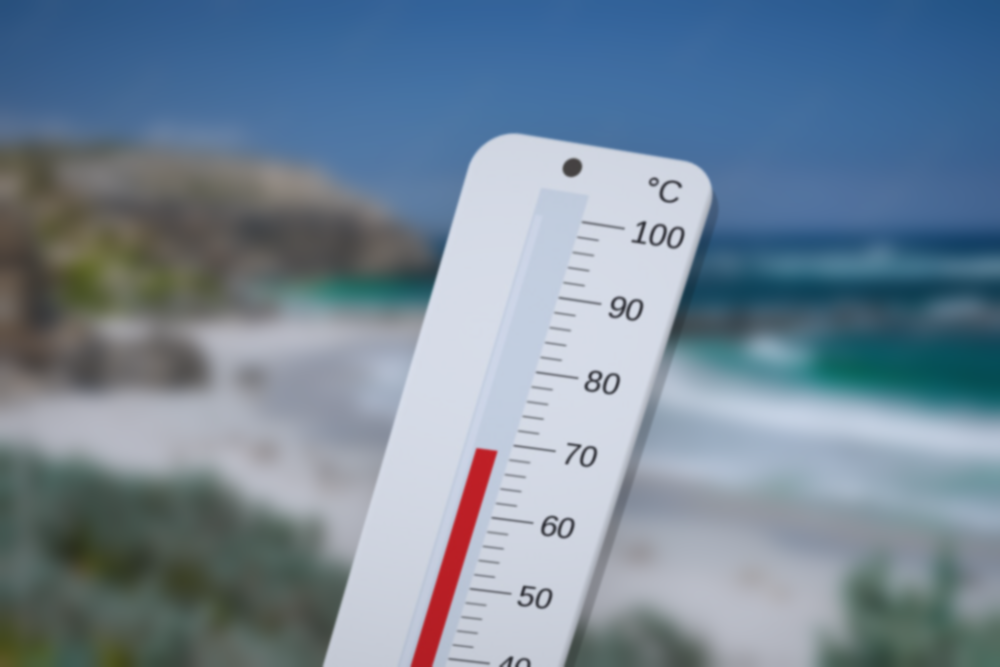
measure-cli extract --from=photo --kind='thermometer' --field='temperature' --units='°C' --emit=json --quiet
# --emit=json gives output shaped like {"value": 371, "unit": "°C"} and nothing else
{"value": 69, "unit": "°C"}
